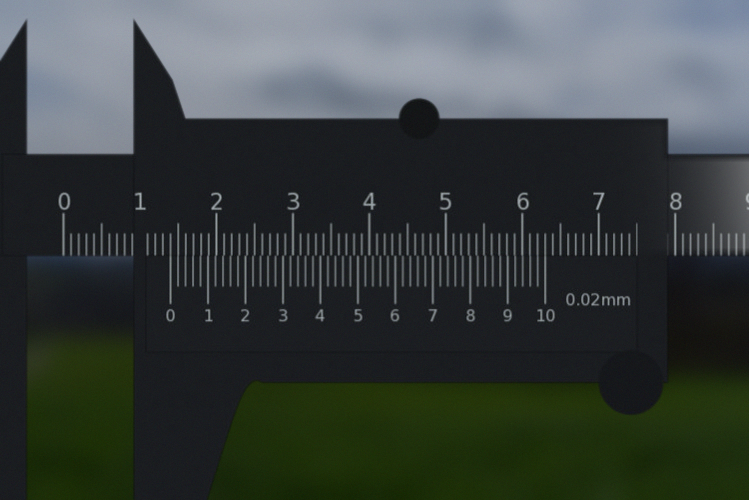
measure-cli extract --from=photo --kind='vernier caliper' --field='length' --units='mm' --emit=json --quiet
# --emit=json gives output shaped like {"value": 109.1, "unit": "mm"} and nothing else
{"value": 14.0, "unit": "mm"}
